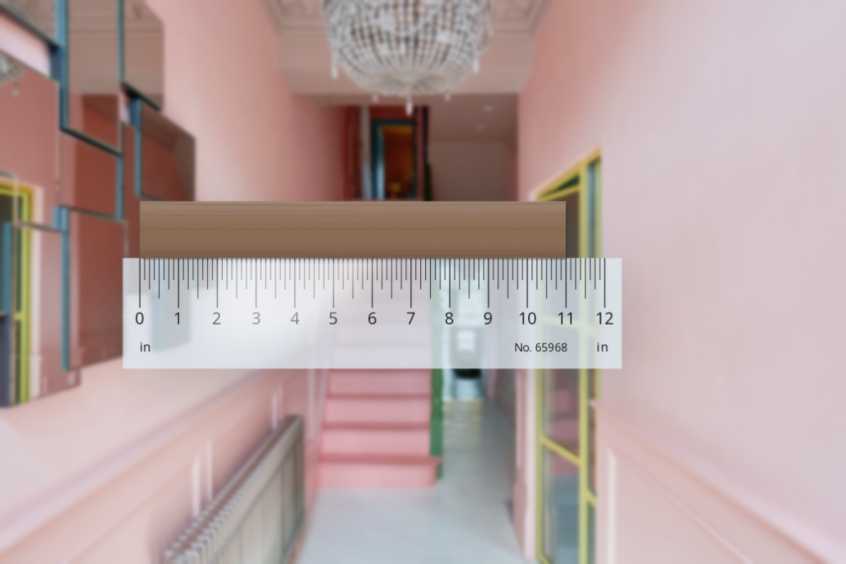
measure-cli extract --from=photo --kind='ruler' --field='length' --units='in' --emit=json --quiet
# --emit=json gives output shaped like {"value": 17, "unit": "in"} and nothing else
{"value": 11, "unit": "in"}
